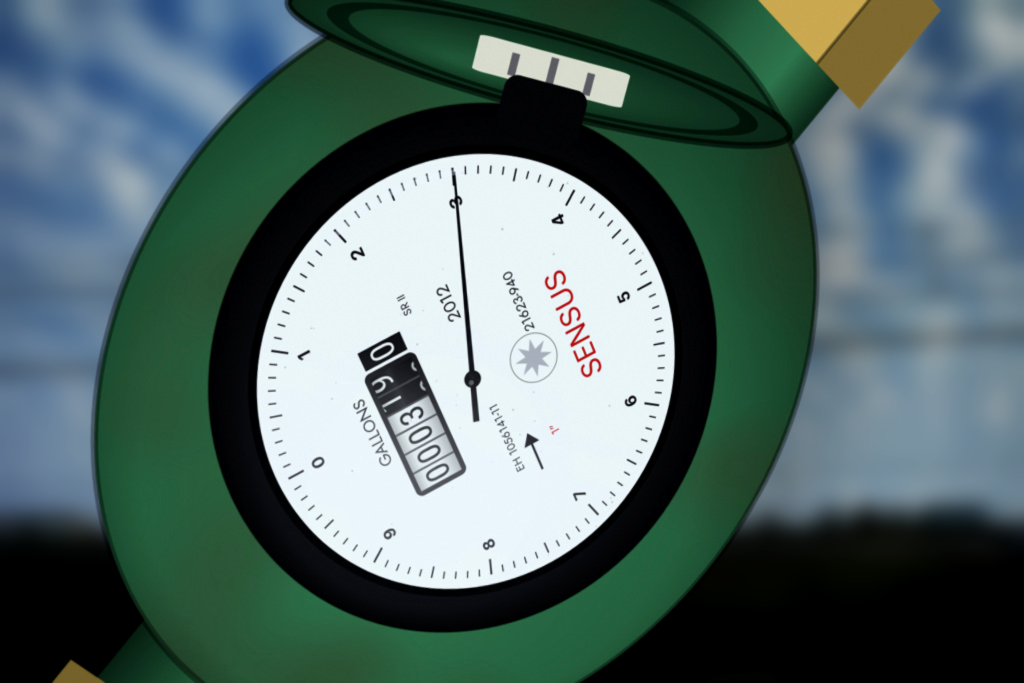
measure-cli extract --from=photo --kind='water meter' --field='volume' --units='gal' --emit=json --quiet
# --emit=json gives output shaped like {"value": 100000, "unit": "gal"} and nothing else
{"value": 3193.0, "unit": "gal"}
